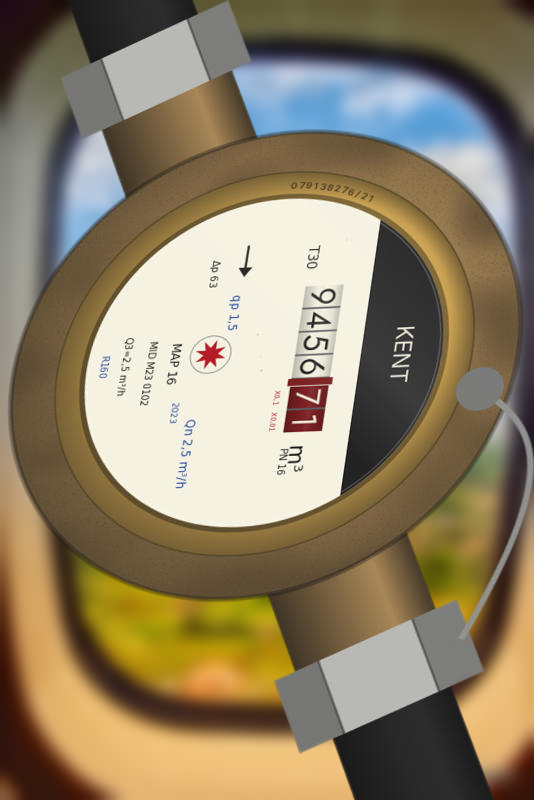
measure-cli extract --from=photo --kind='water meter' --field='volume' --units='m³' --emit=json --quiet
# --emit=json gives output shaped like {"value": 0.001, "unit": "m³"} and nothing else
{"value": 9456.71, "unit": "m³"}
